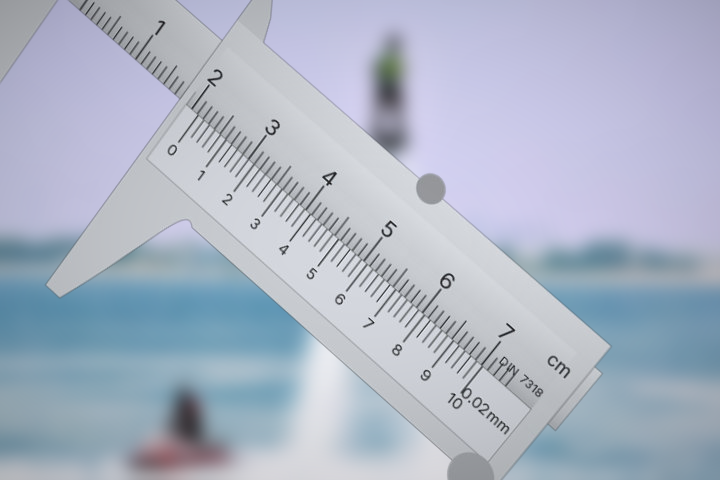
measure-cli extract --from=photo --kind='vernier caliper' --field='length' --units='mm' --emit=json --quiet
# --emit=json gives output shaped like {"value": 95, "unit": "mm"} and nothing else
{"value": 21.2, "unit": "mm"}
